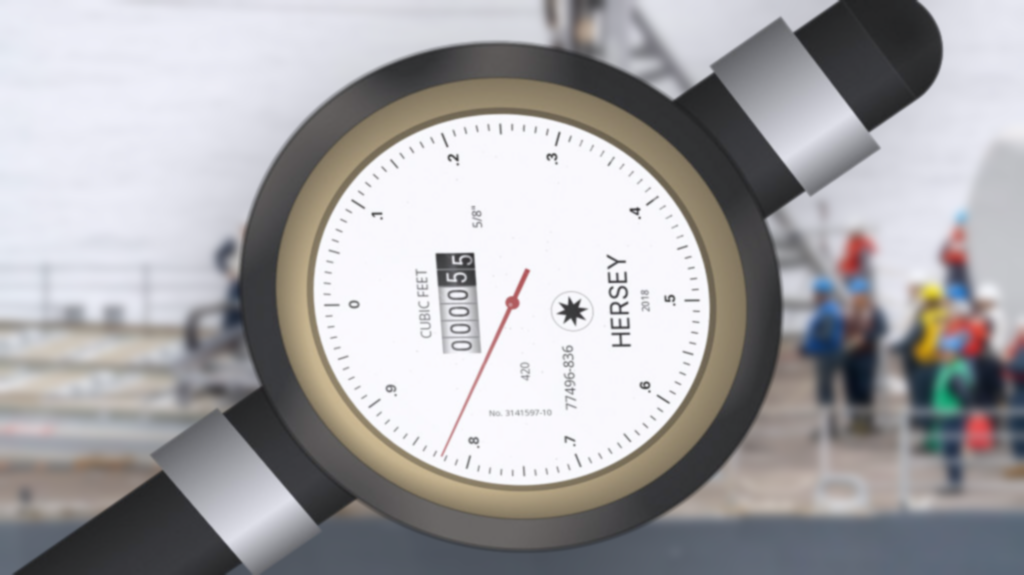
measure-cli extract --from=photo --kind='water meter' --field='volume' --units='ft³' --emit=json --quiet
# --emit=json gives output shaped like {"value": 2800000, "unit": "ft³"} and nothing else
{"value": 54.82, "unit": "ft³"}
